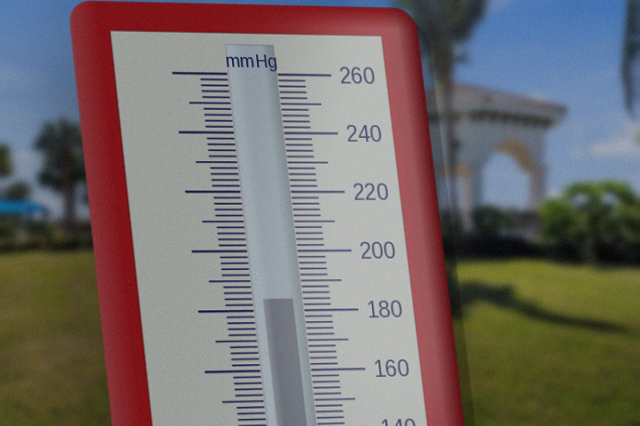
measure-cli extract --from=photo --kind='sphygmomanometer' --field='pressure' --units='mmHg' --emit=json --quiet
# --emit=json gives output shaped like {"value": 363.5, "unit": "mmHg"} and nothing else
{"value": 184, "unit": "mmHg"}
